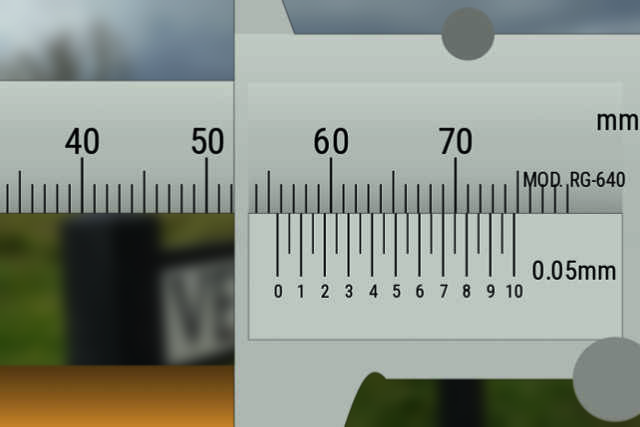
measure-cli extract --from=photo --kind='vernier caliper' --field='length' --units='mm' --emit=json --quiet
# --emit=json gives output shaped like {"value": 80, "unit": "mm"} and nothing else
{"value": 55.7, "unit": "mm"}
